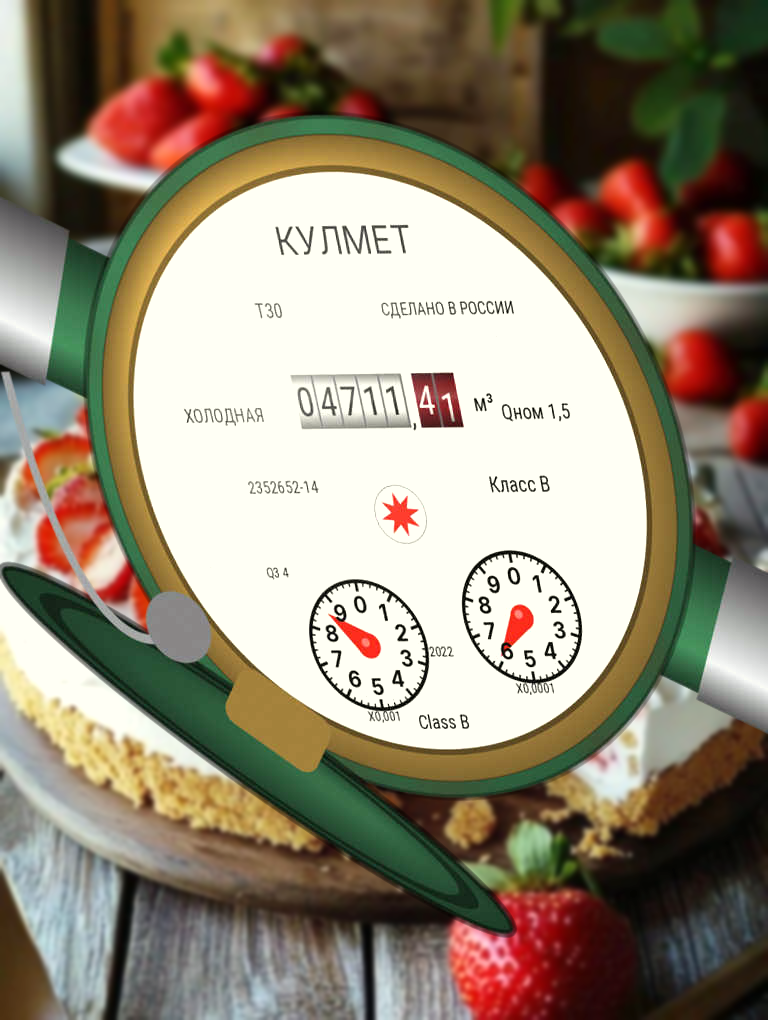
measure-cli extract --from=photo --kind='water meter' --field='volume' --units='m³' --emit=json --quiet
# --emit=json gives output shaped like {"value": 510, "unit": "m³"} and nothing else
{"value": 4711.4086, "unit": "m³"}
